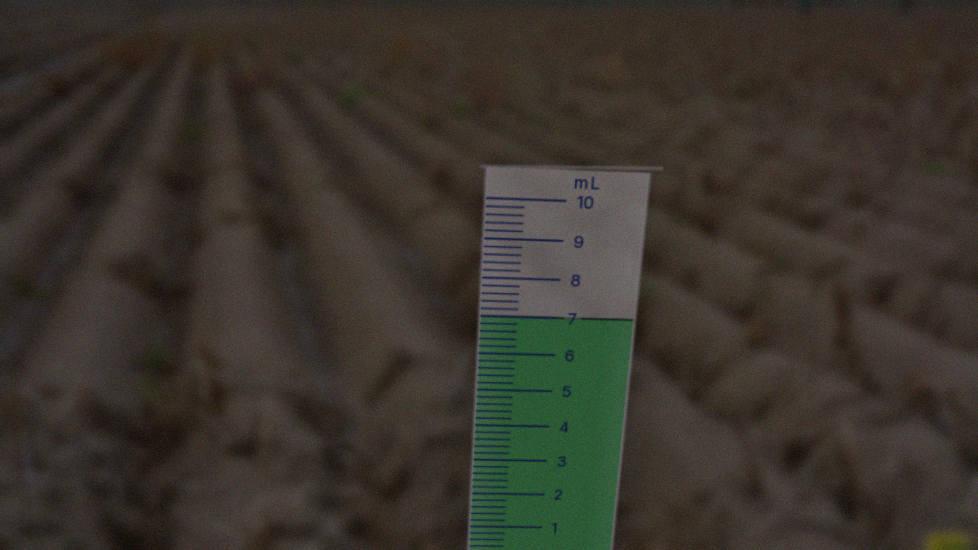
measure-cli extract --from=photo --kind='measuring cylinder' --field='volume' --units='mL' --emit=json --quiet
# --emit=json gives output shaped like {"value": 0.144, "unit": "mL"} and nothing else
{"value": 7, "unit": "mL"}
